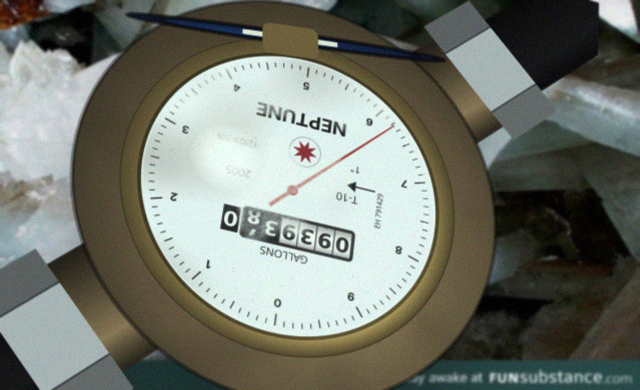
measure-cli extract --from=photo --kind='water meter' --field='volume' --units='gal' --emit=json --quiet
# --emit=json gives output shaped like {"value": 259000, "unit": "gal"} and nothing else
{"value": 939376.2, "unit": "gal"}
